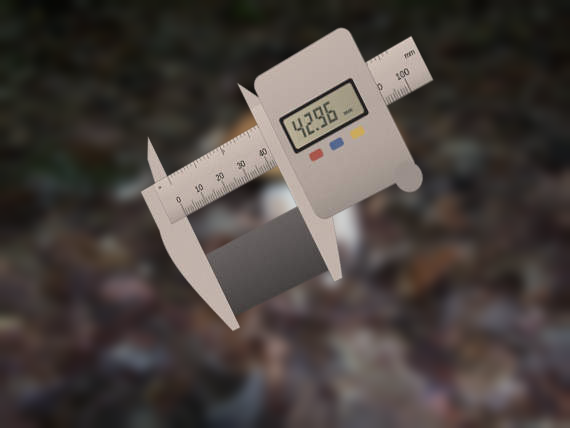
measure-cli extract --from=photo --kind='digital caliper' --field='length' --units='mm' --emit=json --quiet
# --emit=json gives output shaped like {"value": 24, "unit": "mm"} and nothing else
{"value": 42.96, "unit": "mm"}
